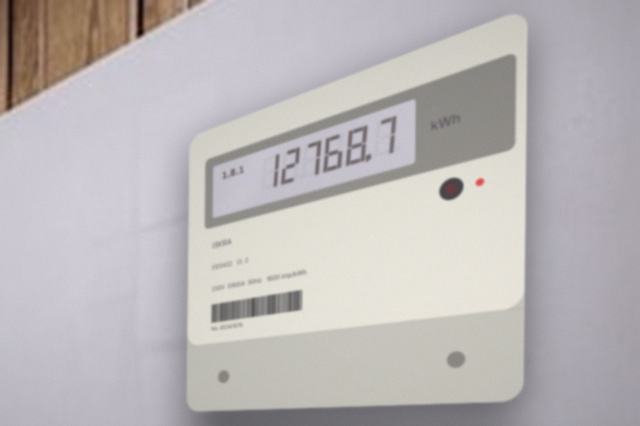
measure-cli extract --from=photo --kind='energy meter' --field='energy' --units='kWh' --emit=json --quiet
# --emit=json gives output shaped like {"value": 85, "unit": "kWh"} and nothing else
{"value": 12768.7, "unit": "kWh"}
